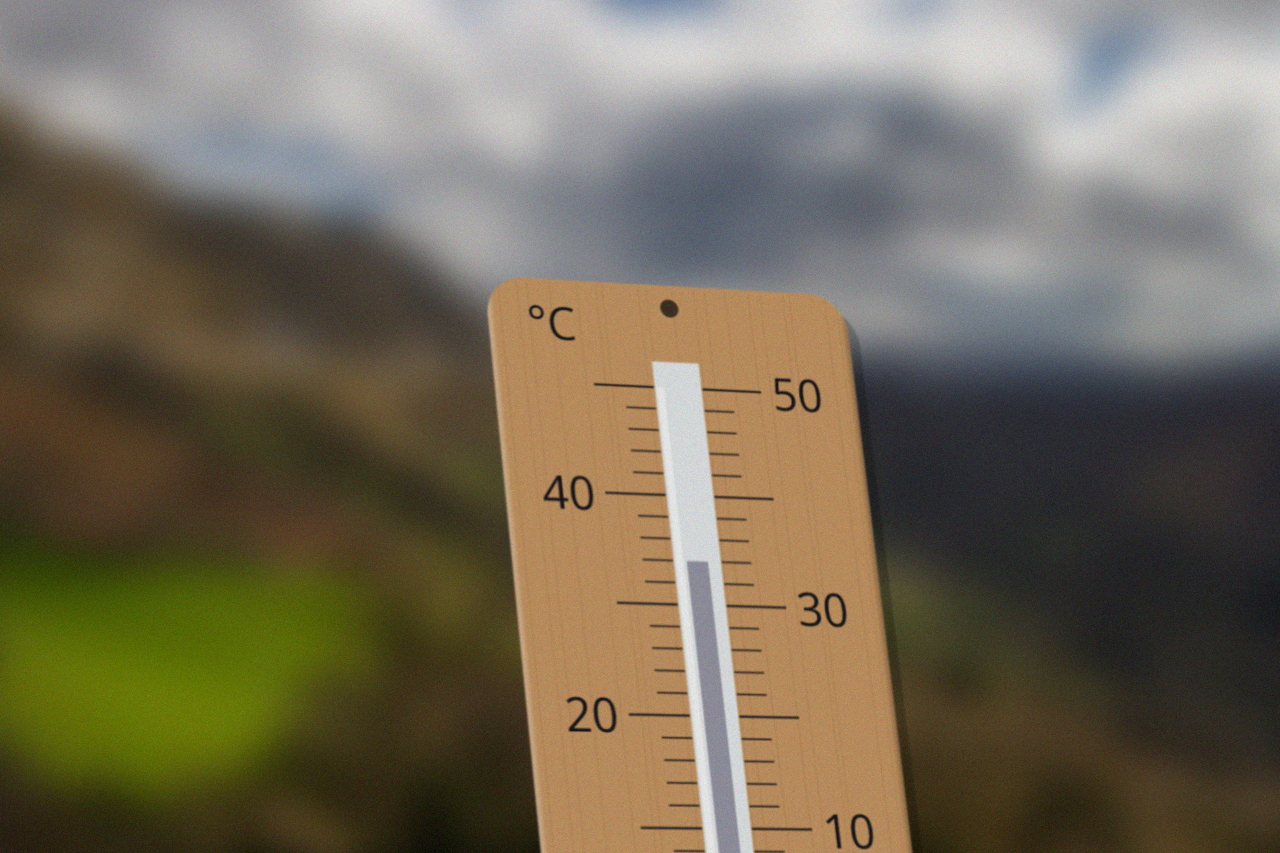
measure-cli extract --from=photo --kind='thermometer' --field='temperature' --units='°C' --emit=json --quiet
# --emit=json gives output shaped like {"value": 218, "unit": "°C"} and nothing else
{"value": 34, "unit": "°C"}
